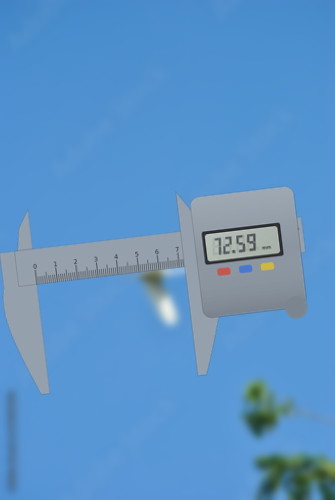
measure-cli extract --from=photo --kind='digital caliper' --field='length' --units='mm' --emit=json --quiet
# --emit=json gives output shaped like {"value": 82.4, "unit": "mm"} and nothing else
{"value": 72.59, "unit": "mm"}
